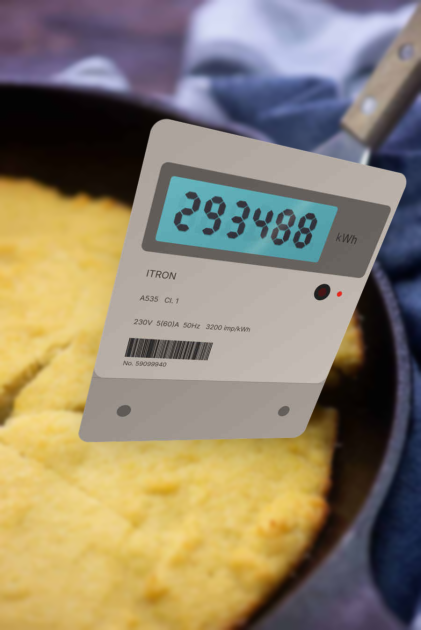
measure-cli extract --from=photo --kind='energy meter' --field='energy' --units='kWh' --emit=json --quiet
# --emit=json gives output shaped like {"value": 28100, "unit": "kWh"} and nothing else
{"value": 293488, "unit": "kWh"}
